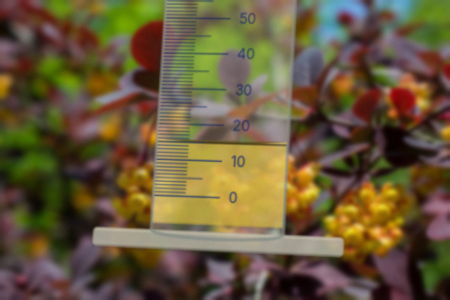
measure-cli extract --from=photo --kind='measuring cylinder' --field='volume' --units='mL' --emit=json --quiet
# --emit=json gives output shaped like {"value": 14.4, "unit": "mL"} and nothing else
{"value": 15, "unit": "mL"}
